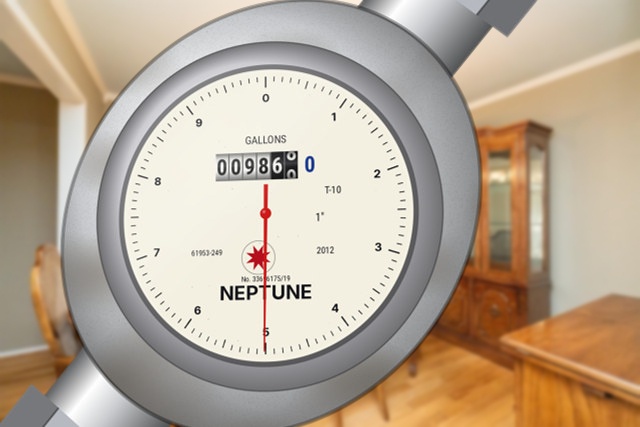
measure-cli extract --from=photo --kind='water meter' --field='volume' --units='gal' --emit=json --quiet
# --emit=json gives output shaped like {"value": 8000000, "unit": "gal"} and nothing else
{"value": 98685.0, "unit": "gal"}
